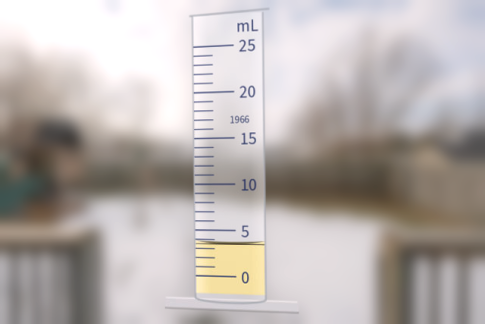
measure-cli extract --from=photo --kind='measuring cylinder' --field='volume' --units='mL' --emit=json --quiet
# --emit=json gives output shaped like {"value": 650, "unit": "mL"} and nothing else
{"value": 3.5, "unit": "mL"}
